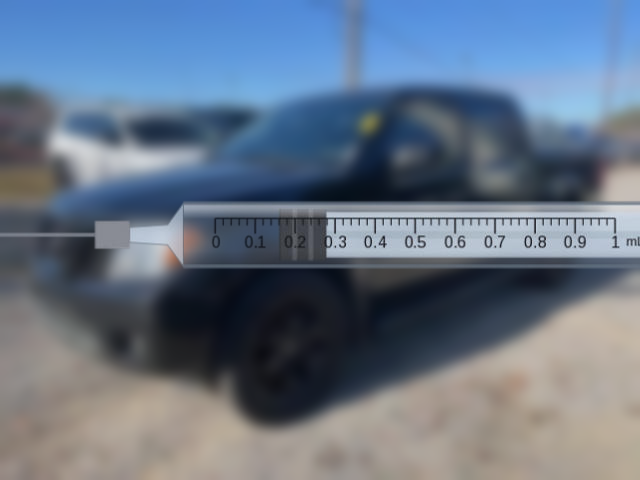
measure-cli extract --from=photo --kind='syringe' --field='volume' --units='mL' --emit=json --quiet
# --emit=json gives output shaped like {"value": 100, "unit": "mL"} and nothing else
{"value": 0.16, "unit": "mL"}
